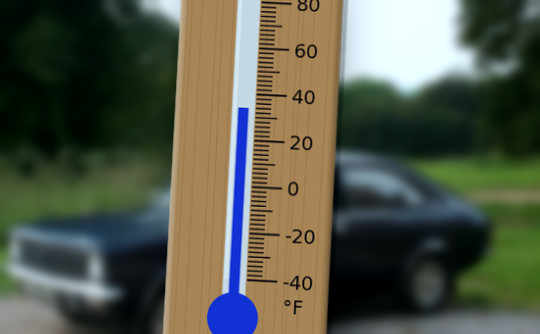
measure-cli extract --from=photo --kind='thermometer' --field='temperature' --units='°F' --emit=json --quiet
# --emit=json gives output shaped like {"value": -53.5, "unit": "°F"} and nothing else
{"value": 34, "unit": "°F"}
